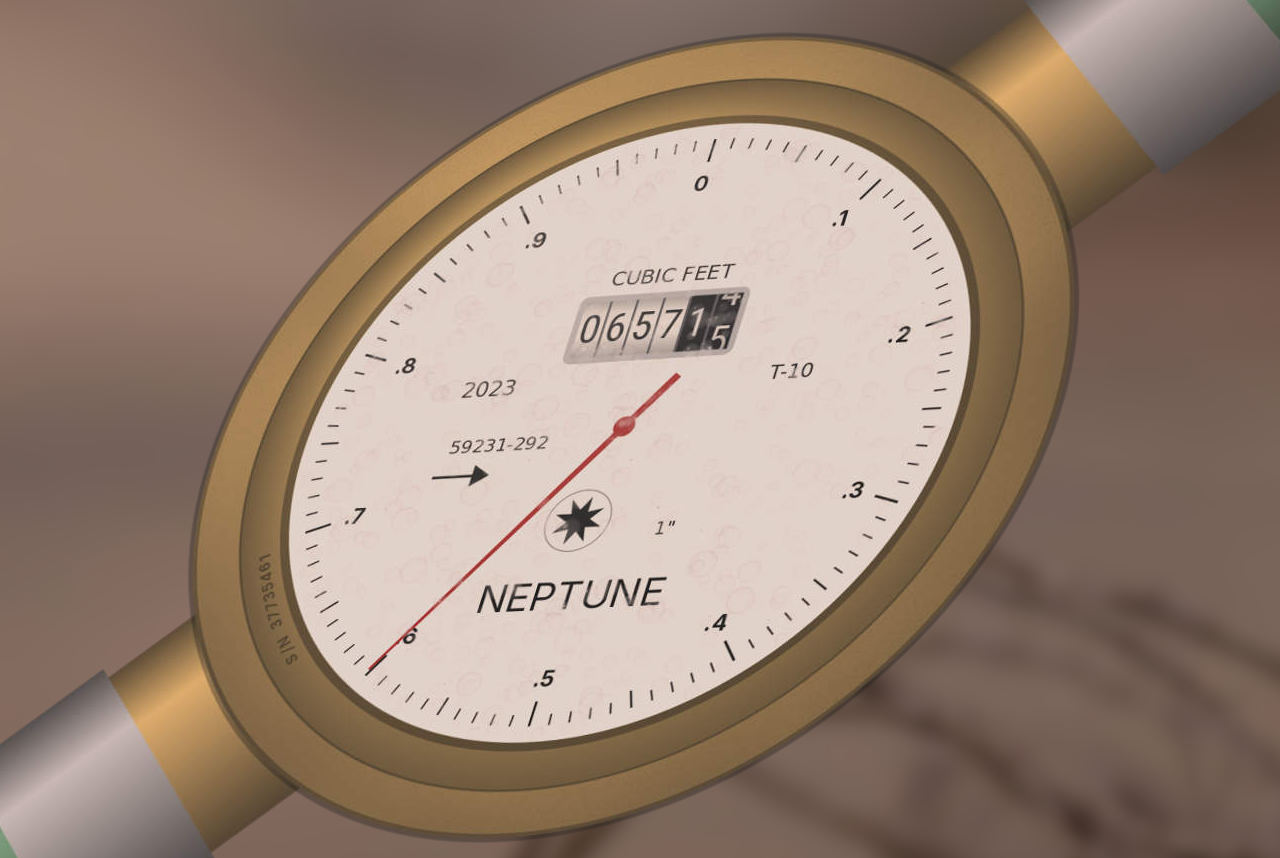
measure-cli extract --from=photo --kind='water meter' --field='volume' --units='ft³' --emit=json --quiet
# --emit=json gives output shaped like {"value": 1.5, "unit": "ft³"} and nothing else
{"value": 65714.60, "unit": "ft³"}
